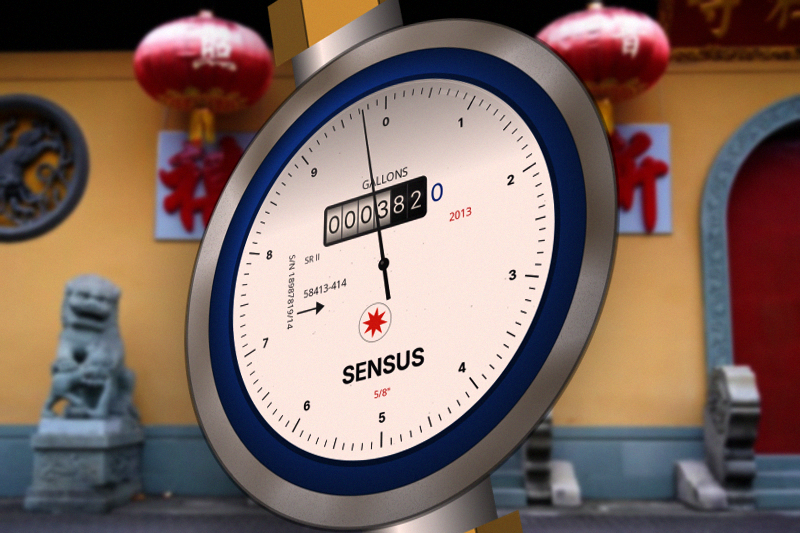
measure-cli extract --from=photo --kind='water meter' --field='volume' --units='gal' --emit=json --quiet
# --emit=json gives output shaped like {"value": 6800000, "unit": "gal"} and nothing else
{"value": 3819.7, "unit": "gal"}
